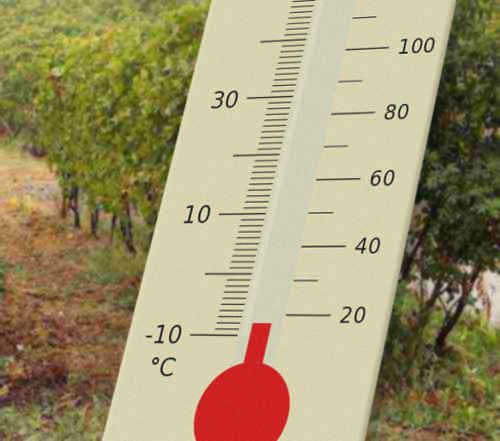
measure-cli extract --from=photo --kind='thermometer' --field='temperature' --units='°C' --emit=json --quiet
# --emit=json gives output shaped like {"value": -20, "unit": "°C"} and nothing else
{"value": -8, "unit": "°C"}
